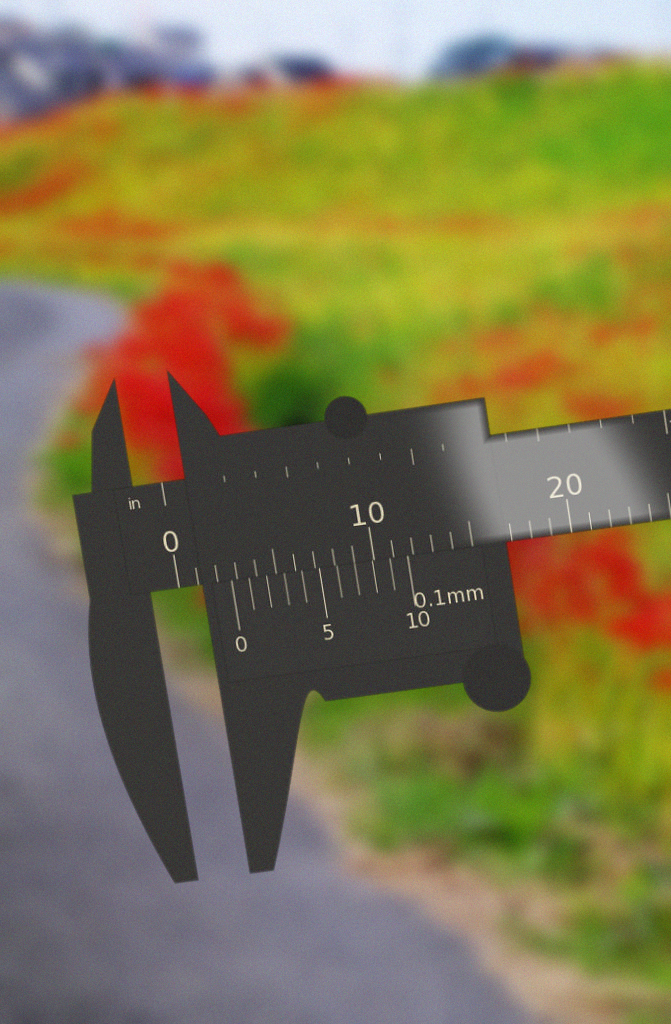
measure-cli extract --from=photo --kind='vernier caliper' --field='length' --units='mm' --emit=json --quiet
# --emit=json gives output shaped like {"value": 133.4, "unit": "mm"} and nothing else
{"value": 2.7, "unit": "mm"}
